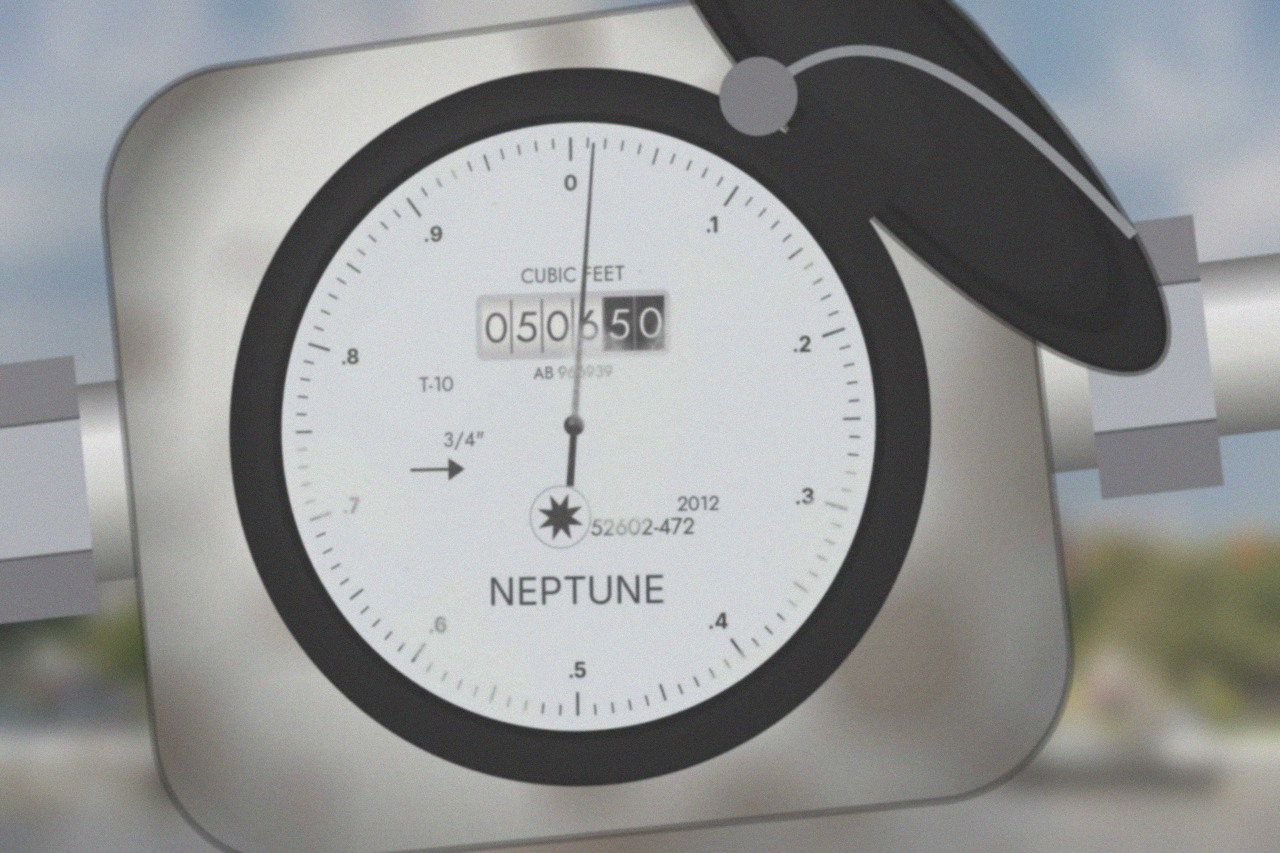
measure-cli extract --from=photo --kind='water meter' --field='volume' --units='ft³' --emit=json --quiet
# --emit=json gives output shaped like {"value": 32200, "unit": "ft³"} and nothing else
{"value": 50650.01, "unit": "ft³"}
